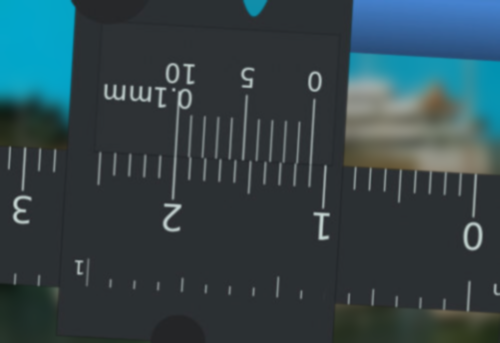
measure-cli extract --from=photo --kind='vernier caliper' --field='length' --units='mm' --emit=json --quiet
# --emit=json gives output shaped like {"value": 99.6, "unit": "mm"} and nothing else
{"value": 11.0, "unit": "mm"}
